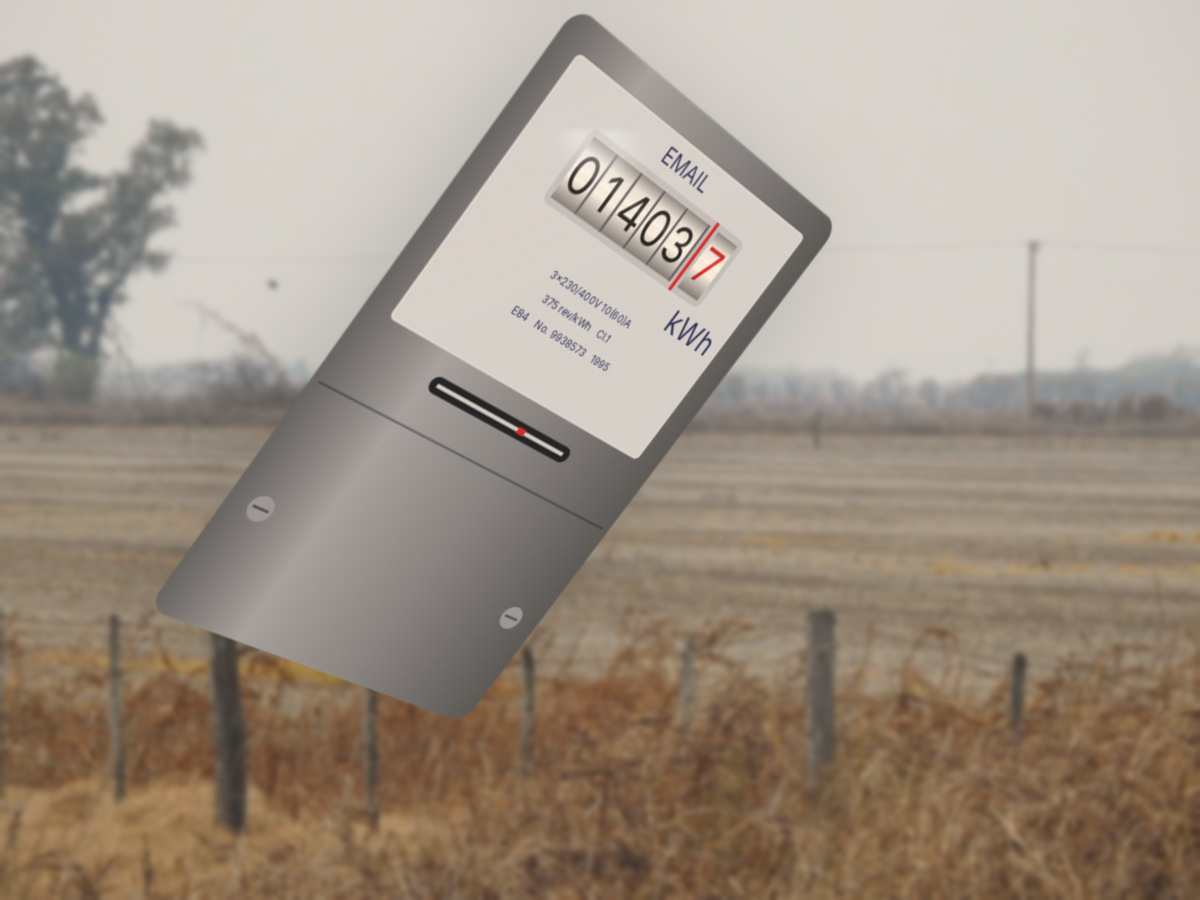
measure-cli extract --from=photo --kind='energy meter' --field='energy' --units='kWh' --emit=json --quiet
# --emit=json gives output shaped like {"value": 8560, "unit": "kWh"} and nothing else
{"value": 1403.7, "unit": "kWh"}
